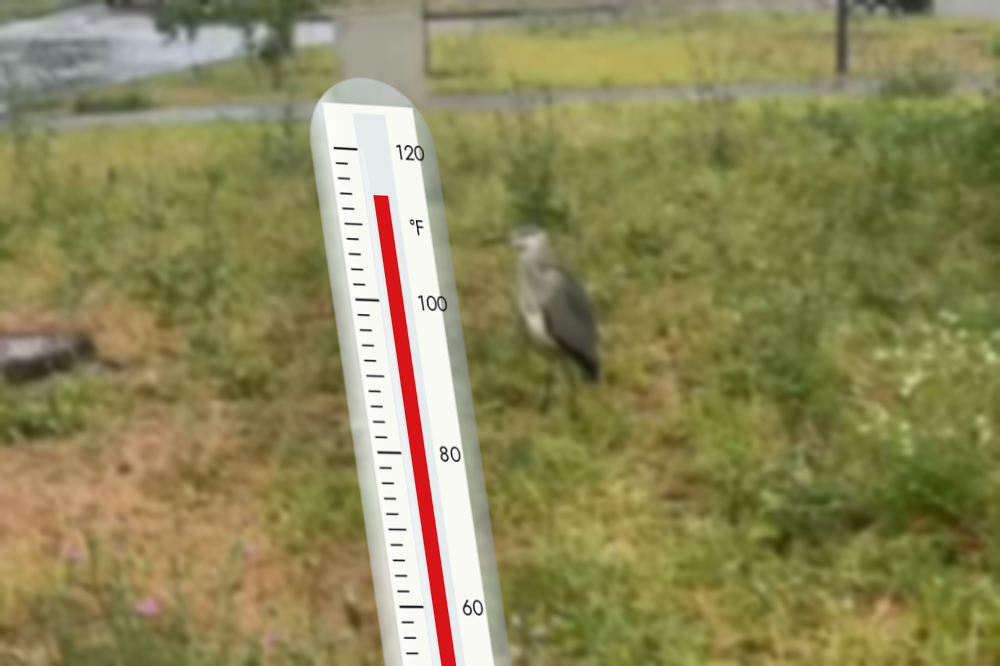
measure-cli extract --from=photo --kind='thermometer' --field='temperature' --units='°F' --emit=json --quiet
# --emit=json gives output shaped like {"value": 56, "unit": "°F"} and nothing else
{"value": 114, "unit": "°F"}
